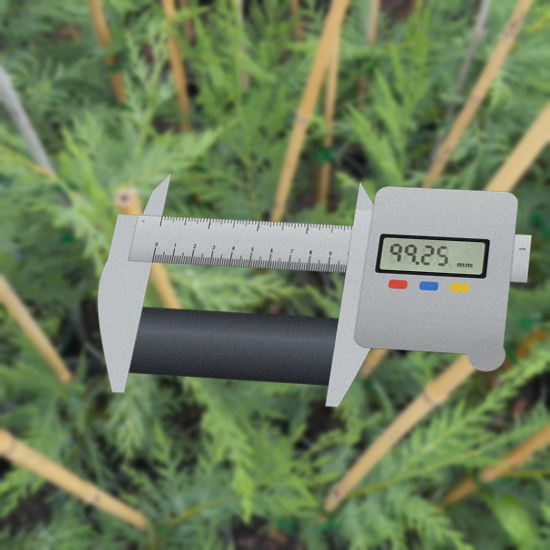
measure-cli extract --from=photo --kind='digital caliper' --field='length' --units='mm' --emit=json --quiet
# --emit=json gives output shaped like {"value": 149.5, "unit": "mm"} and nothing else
{"value": 99.25, "unit": "mm"}
